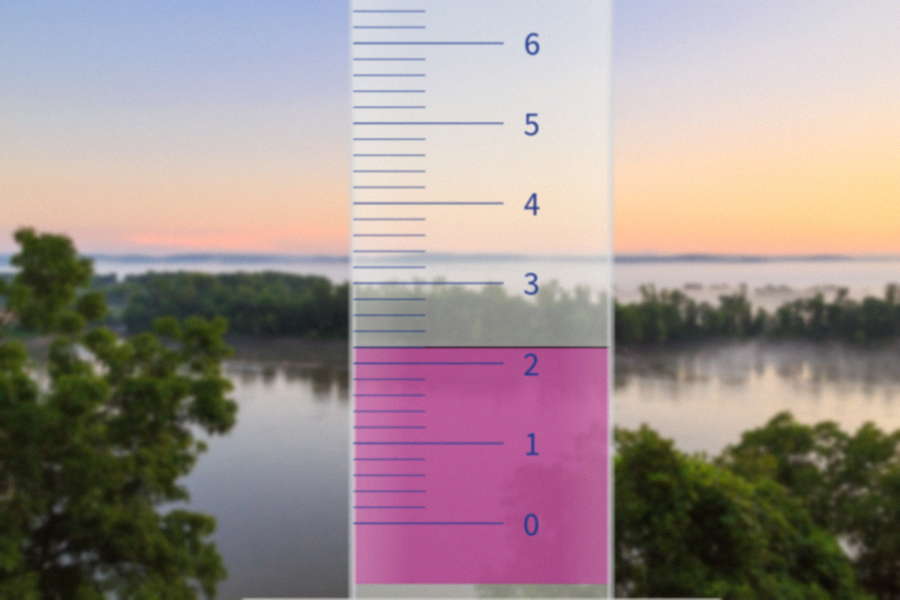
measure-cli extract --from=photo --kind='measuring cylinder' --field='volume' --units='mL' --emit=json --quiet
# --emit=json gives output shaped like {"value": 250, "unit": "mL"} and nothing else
{"value": 2.2, "unit": "mL"}
